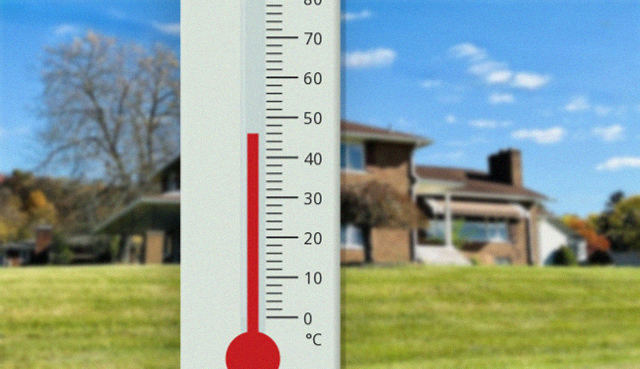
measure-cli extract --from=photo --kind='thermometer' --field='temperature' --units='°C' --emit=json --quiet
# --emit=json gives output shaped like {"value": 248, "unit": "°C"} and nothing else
{"value": 46, "unit": "°C"}
